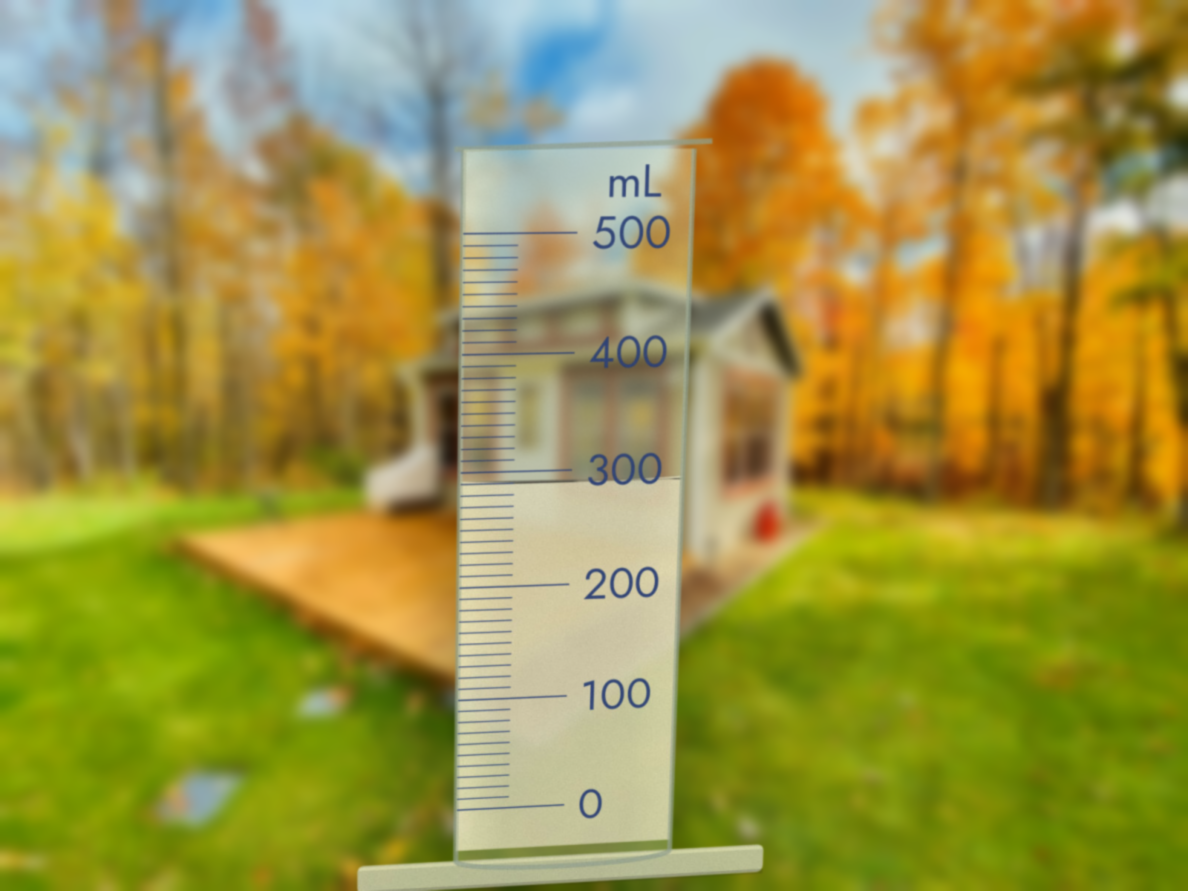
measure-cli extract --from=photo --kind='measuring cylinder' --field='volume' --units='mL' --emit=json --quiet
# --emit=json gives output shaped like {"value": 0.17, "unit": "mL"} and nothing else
{"value": 290, "unit": "mL"}
